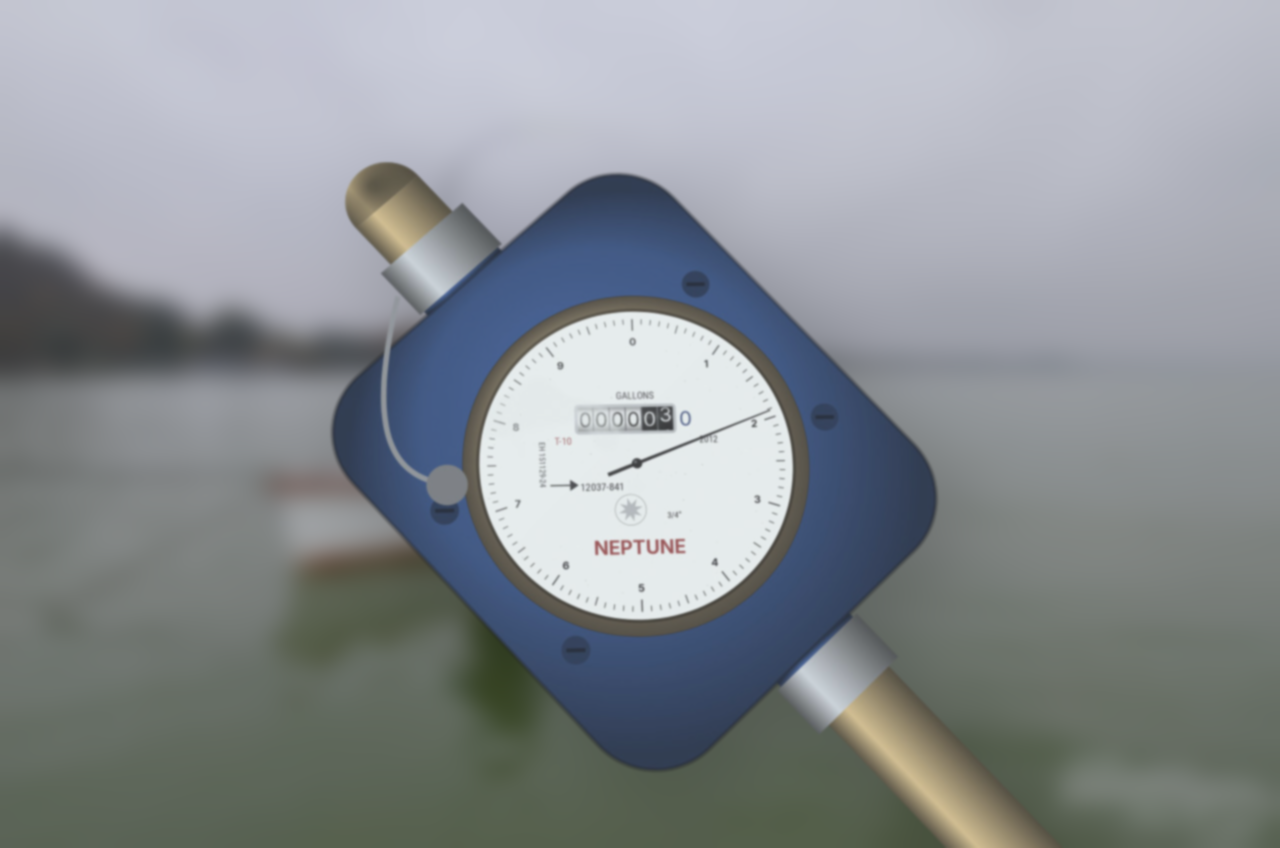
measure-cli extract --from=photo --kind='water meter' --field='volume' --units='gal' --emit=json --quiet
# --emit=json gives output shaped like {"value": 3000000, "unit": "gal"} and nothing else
{"value": 31.9, "unit": "gal"}
